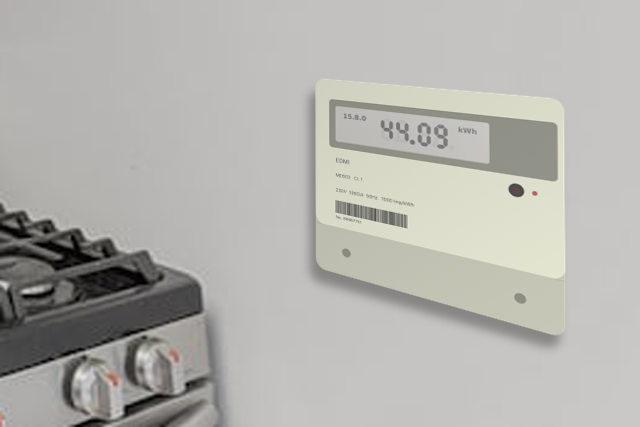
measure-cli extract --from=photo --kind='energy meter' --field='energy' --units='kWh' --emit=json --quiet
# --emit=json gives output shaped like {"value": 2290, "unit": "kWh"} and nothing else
{"value": 44.09, "unit": "kWh"}
